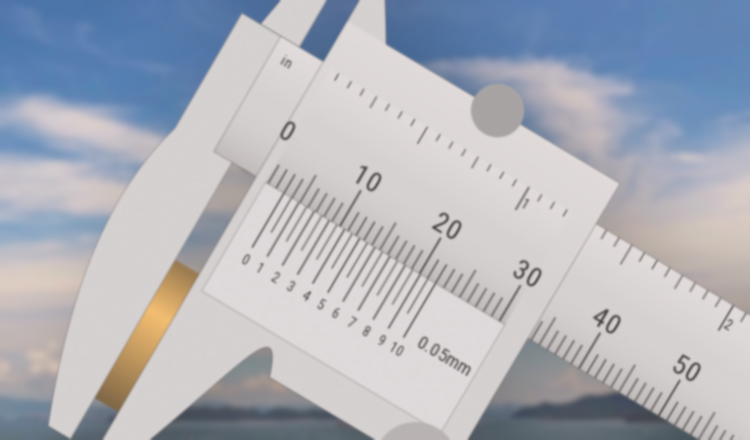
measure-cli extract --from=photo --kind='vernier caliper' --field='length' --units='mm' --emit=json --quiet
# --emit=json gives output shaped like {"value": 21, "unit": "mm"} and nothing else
{"value": 3.0, "unit": "mm"}
